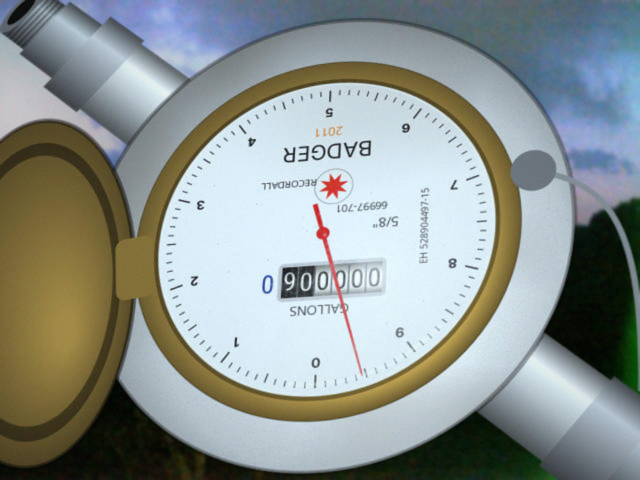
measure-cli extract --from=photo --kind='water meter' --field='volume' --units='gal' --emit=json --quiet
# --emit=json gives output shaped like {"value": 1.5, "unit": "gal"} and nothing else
{"value": 59.5, "unit": "gal"}
